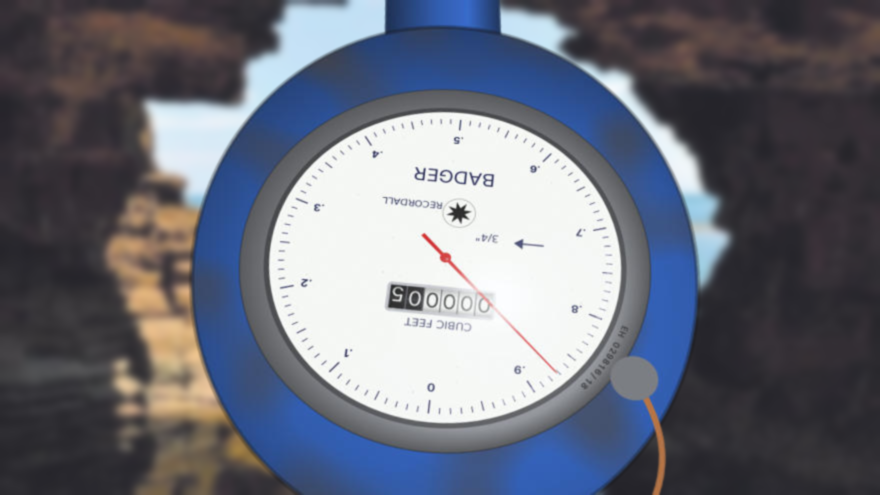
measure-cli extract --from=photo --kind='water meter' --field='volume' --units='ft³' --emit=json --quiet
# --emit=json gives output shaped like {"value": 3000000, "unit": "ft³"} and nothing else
{"value": 4.87, "unit": "ft³"}
